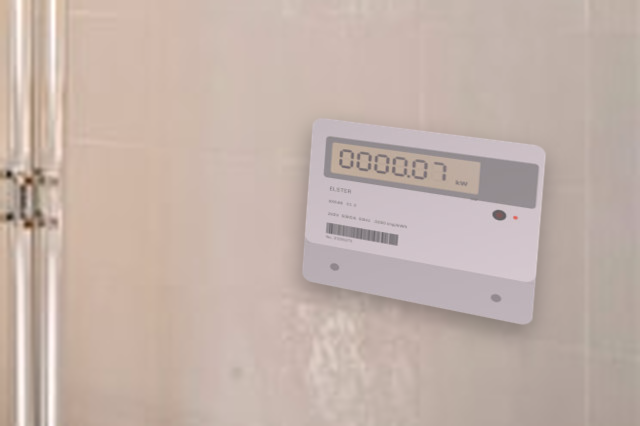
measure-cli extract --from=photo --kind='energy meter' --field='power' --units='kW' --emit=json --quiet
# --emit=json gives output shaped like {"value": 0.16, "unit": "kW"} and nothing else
{"value": 0.07, "unit": "kW"}
